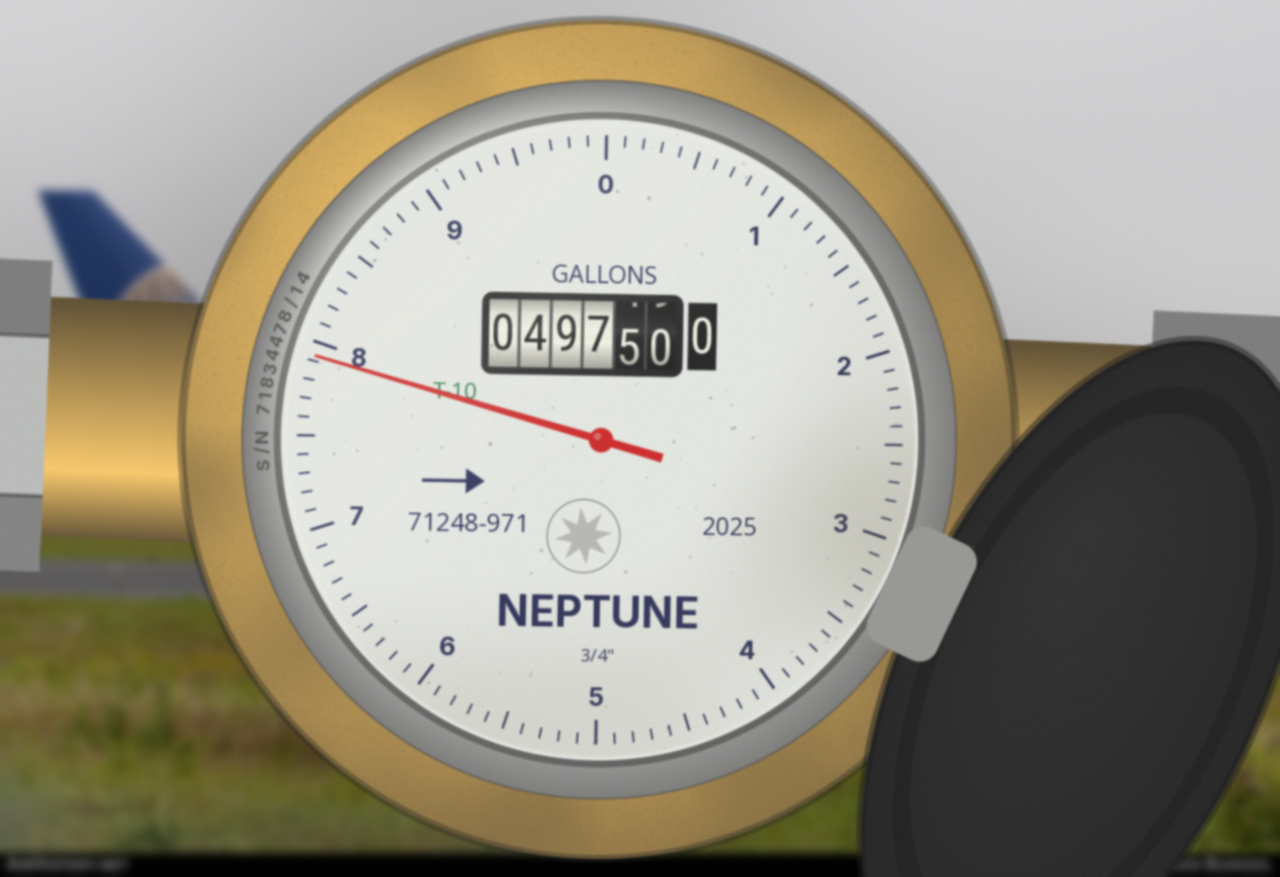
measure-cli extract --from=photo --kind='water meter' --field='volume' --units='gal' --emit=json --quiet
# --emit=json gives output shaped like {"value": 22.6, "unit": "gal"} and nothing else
{"value": 497497.9, "unit": "gal"}
